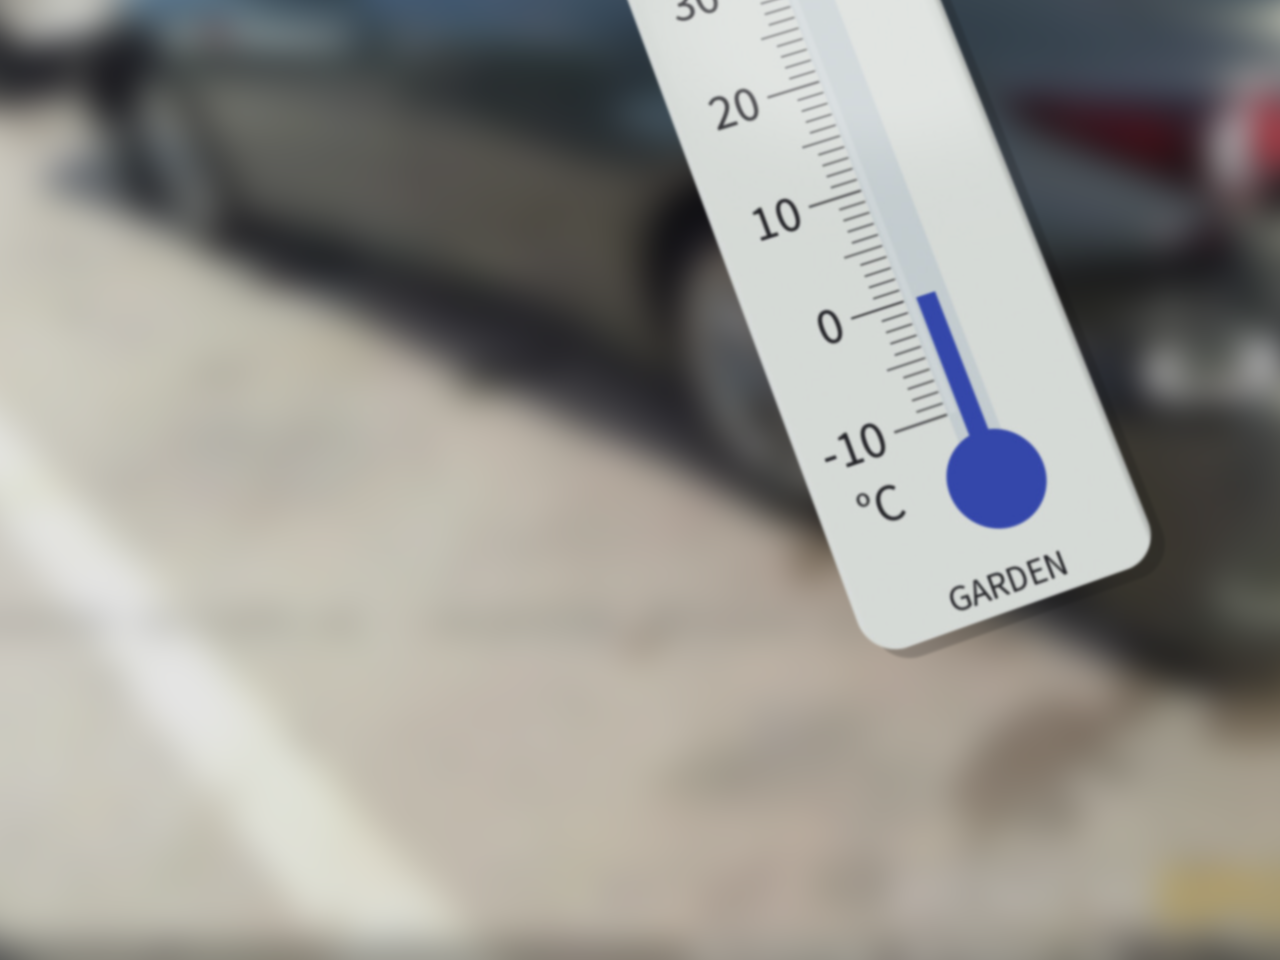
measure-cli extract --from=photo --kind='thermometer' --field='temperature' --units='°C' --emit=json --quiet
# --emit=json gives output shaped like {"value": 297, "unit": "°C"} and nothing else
{"value": 0, "unit": "°C"}
